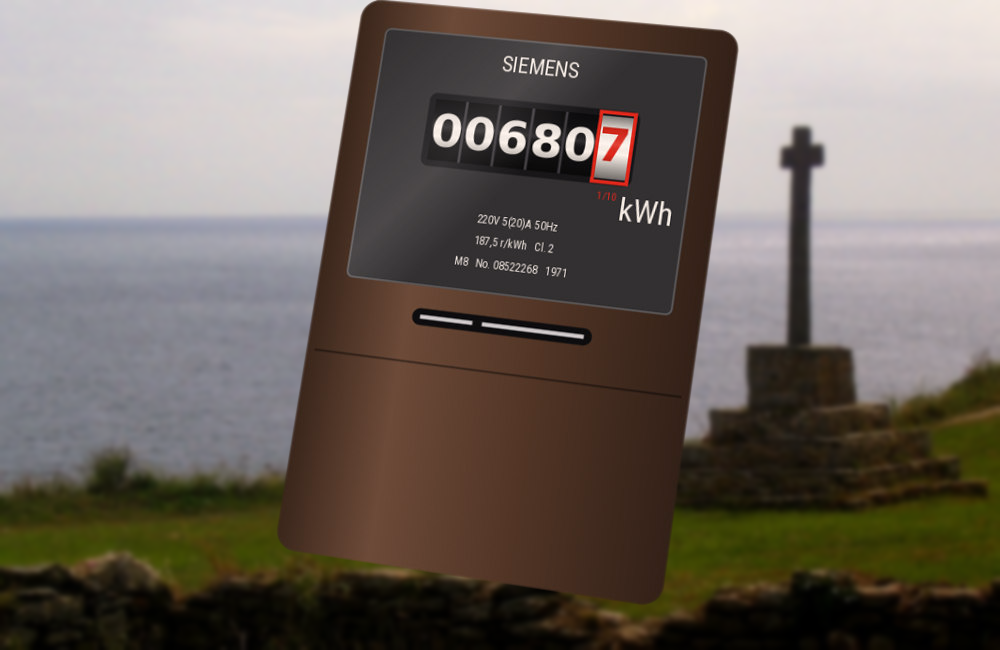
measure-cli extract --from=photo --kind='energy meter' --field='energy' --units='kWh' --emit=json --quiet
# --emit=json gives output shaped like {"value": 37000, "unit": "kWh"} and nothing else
{"value": 680.7, "unit": "kWh"}
